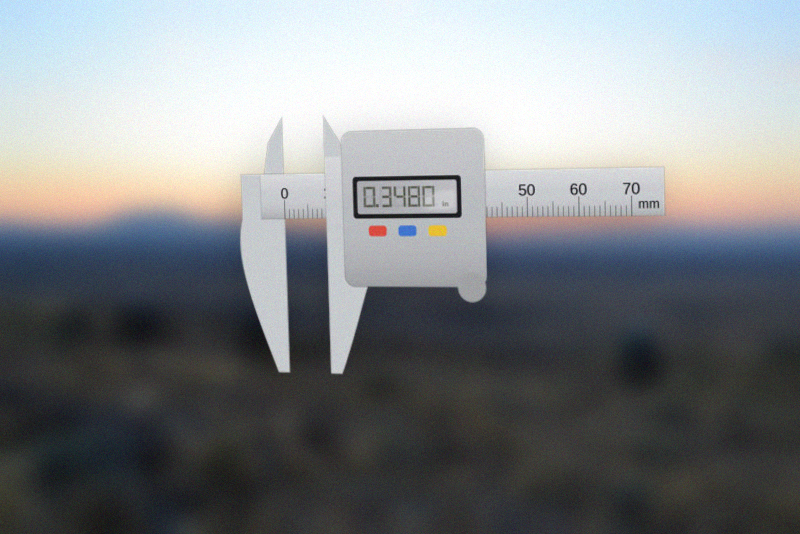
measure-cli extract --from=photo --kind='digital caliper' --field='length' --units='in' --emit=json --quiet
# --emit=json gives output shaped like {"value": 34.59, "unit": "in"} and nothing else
{"value": 0.3480, "unit": "in"}
